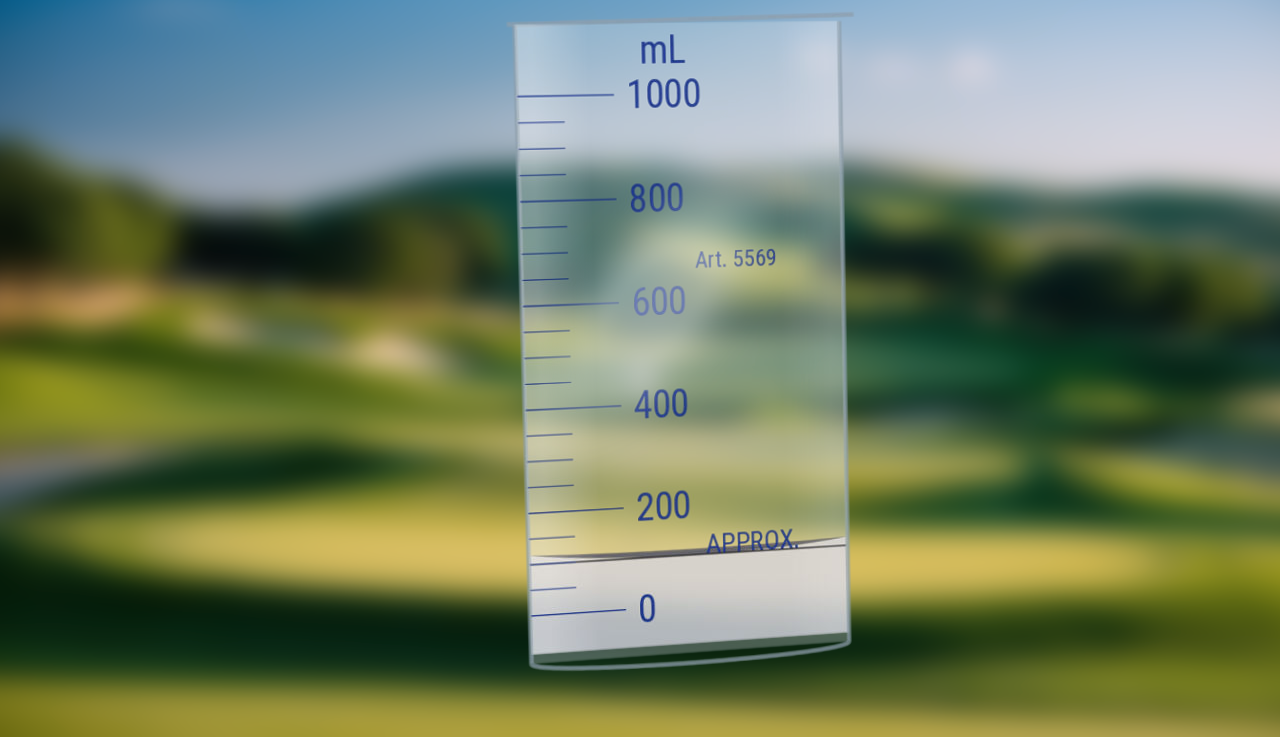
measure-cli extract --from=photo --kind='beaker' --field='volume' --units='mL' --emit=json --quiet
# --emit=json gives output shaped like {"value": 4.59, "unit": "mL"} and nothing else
{"value": 100, "unit": "mL"}
